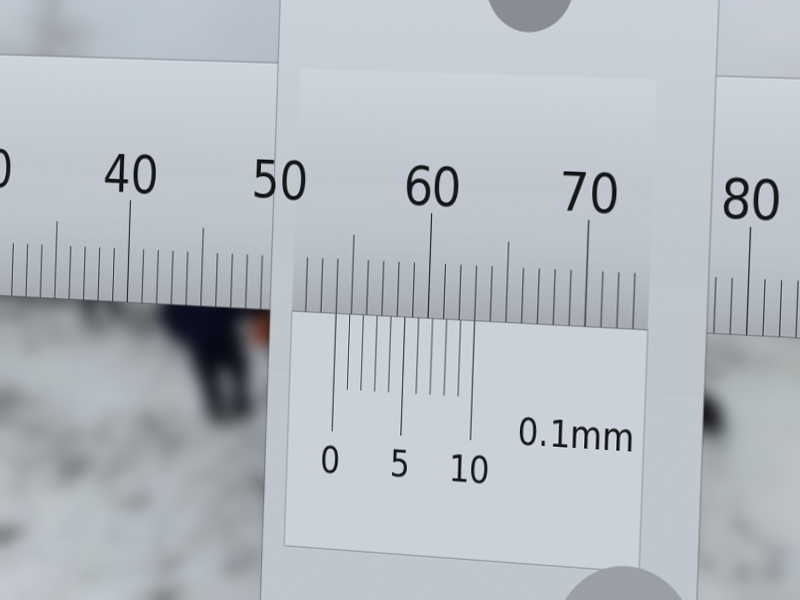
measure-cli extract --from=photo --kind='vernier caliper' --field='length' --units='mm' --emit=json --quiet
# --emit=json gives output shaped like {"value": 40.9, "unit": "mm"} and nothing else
{"value": 54.0, "unit": "mm"}
